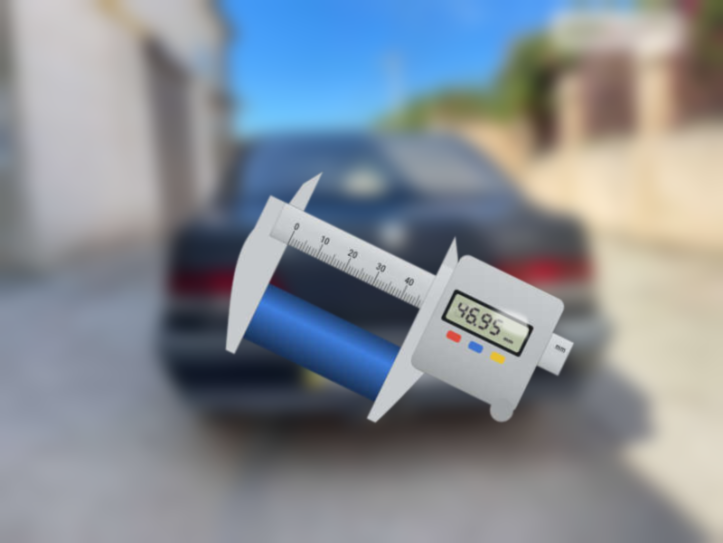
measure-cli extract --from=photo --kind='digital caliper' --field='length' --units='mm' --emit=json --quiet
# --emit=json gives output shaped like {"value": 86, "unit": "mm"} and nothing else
{"value": 46.95, "unit": "mm"}
